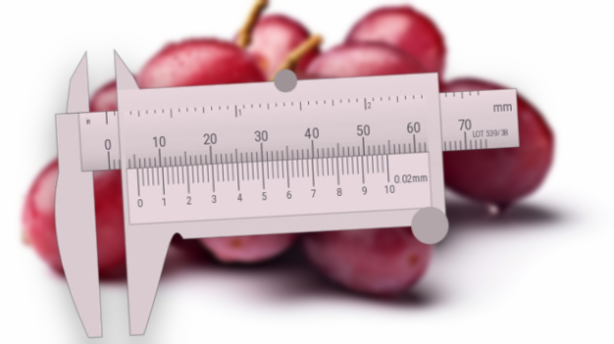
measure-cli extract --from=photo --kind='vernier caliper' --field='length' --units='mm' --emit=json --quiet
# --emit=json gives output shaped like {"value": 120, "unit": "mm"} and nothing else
{"value": 5.5, "unit": "mm"}
